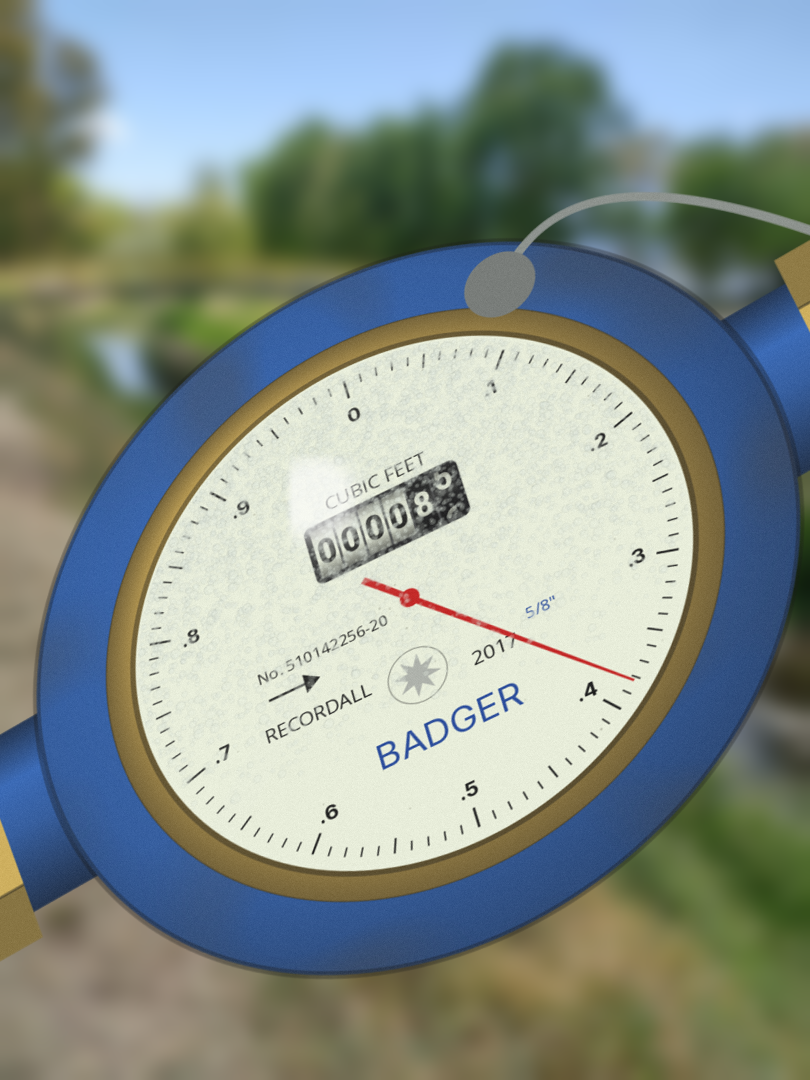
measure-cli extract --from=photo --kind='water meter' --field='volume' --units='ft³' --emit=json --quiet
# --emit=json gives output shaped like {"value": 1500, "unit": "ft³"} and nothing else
{"value": 85.38, "unit": "ft³"}
